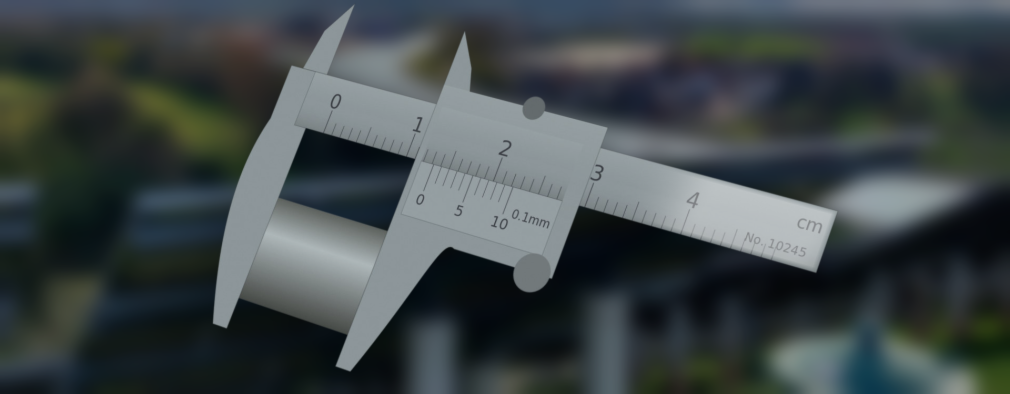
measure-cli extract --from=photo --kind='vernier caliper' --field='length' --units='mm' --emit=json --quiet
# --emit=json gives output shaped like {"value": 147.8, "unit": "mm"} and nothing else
{"value": 13.2, "unit": "mm"}
